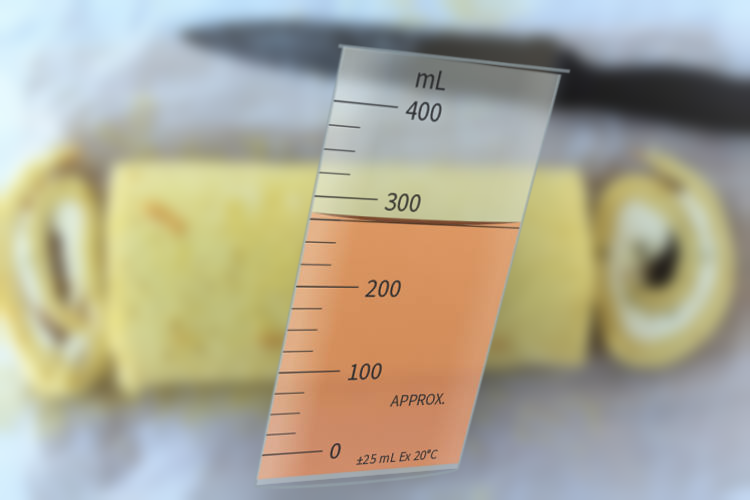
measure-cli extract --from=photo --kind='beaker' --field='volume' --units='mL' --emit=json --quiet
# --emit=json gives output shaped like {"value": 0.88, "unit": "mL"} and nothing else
{"value": 275, "unit": "mL"}
